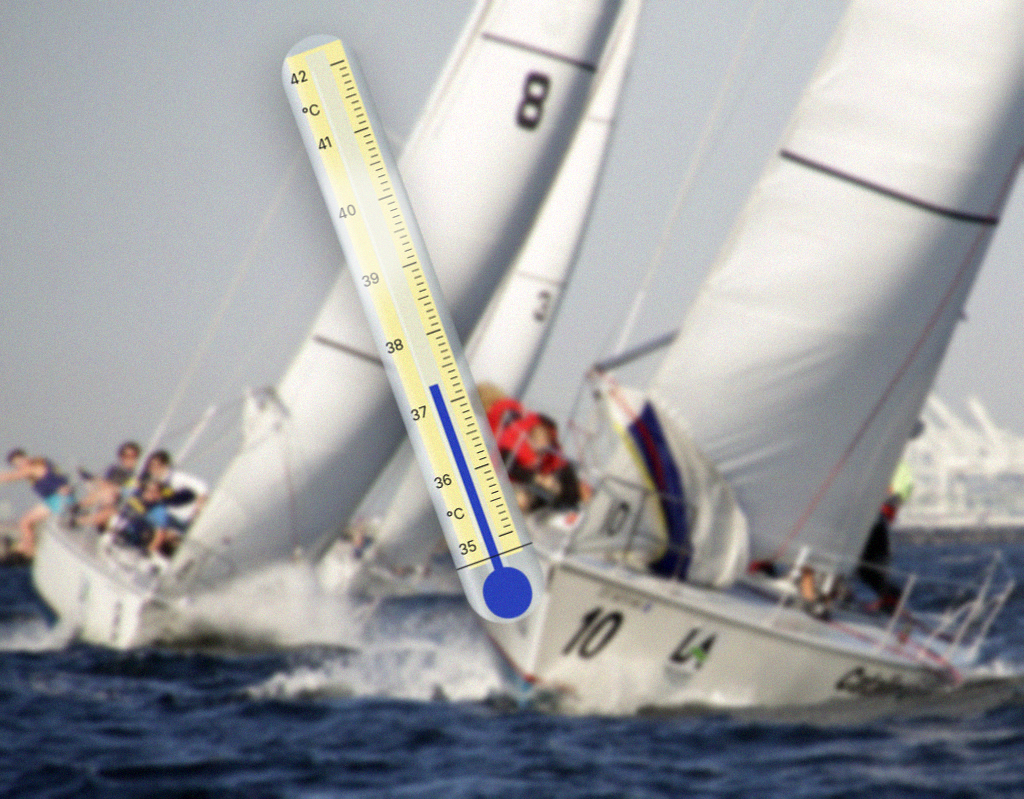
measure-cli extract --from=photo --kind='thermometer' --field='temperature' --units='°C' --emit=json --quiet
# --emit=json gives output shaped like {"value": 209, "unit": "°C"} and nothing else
{"value": 37.3, "unit": "°C"}
